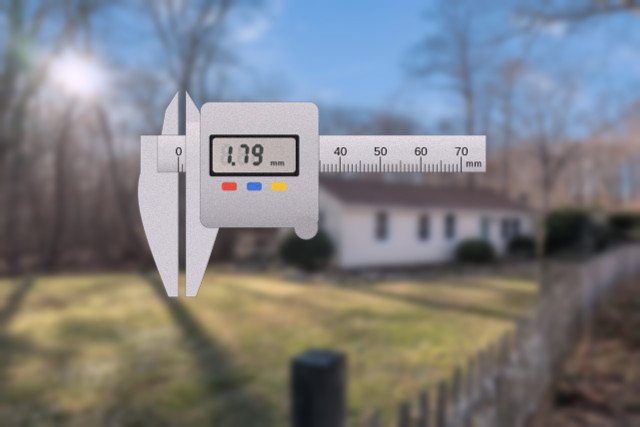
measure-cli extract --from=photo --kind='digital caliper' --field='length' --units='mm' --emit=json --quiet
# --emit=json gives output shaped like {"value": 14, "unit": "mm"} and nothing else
{"value": 1.79, "unit": "mm"}
